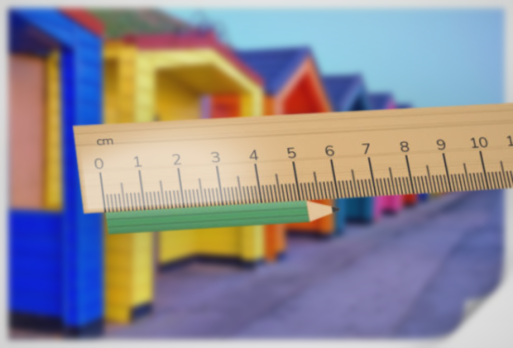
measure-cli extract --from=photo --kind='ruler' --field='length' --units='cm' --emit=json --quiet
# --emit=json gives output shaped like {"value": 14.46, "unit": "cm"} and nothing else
{"value": 6, "unit": "cm"}
